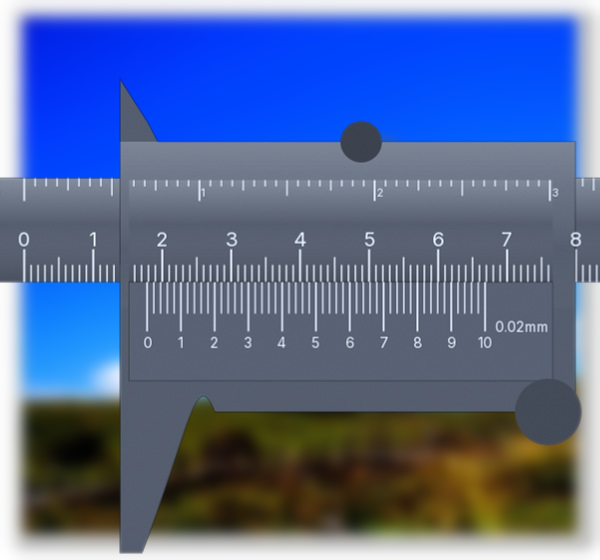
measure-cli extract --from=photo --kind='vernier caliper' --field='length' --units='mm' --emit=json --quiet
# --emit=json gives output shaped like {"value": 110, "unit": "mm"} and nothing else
{"value": 17.8, "unit": "mm"}
